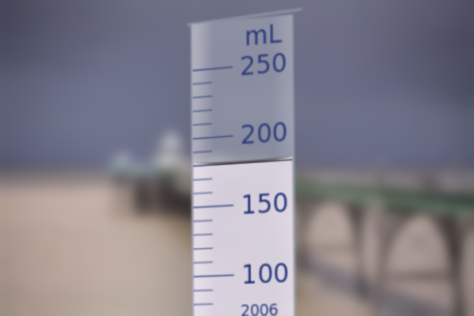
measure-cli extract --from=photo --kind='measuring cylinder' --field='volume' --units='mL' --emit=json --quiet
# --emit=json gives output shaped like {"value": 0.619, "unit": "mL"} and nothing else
{"value": 180, "unit": "mL"}
